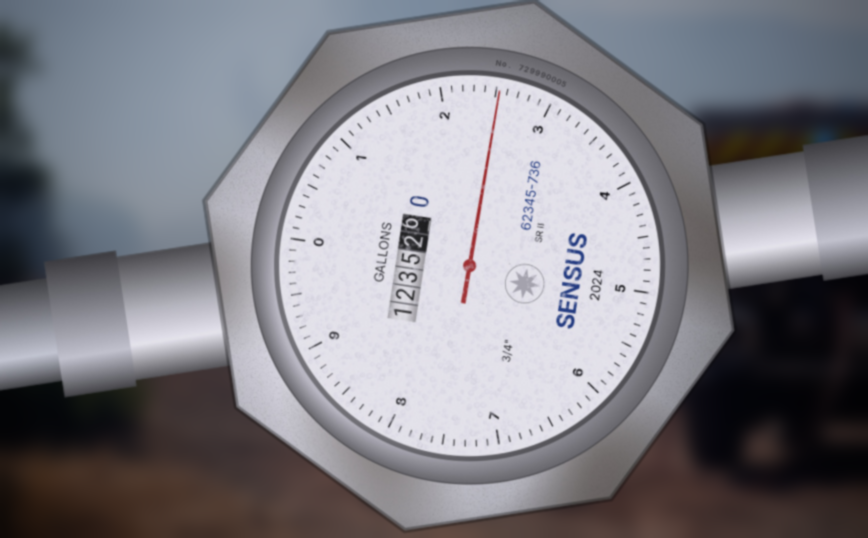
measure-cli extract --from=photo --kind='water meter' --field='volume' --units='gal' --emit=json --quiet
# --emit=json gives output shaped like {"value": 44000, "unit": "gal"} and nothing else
{"value": 1235262.5, "unit": "gal"}
